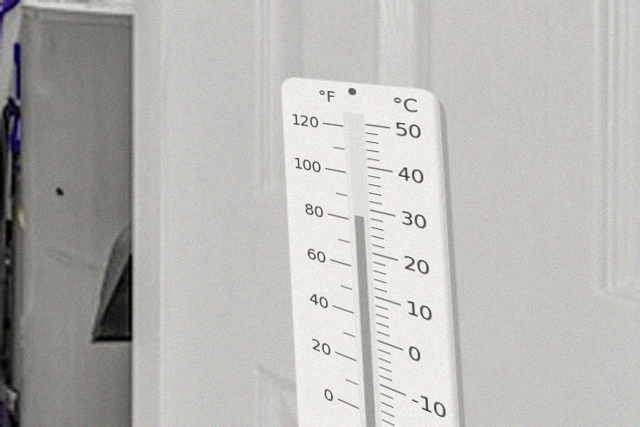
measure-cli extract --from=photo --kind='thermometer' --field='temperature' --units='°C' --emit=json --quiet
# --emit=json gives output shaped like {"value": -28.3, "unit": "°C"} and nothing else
{"value": 28, "unit": "°C"}
